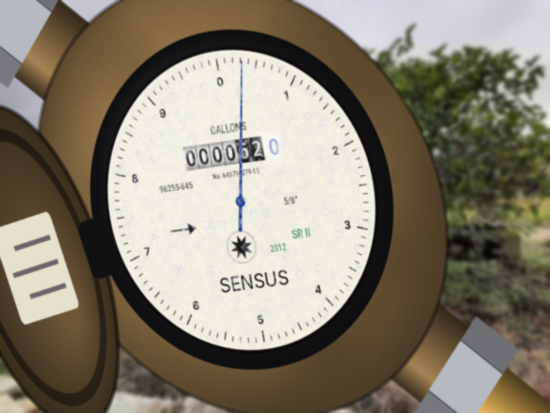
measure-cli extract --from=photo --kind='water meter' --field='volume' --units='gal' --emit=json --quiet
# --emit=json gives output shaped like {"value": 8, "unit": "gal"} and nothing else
{"value": 620.3, "unit": "gal"}
